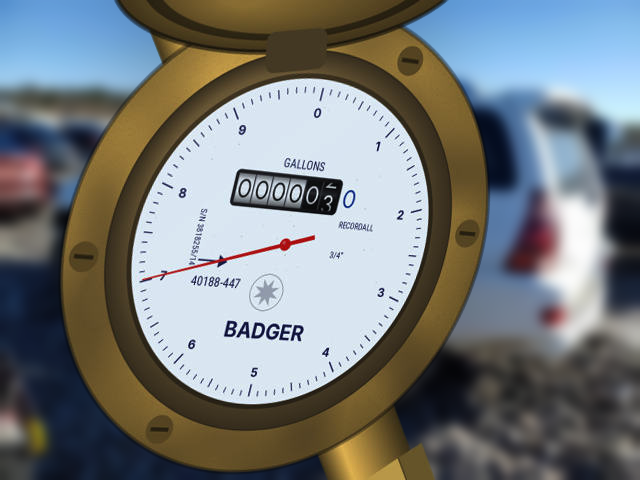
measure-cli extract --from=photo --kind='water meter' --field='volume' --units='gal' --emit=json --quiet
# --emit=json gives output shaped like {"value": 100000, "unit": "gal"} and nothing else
{"value": 27.0, "unit": "gal"}
